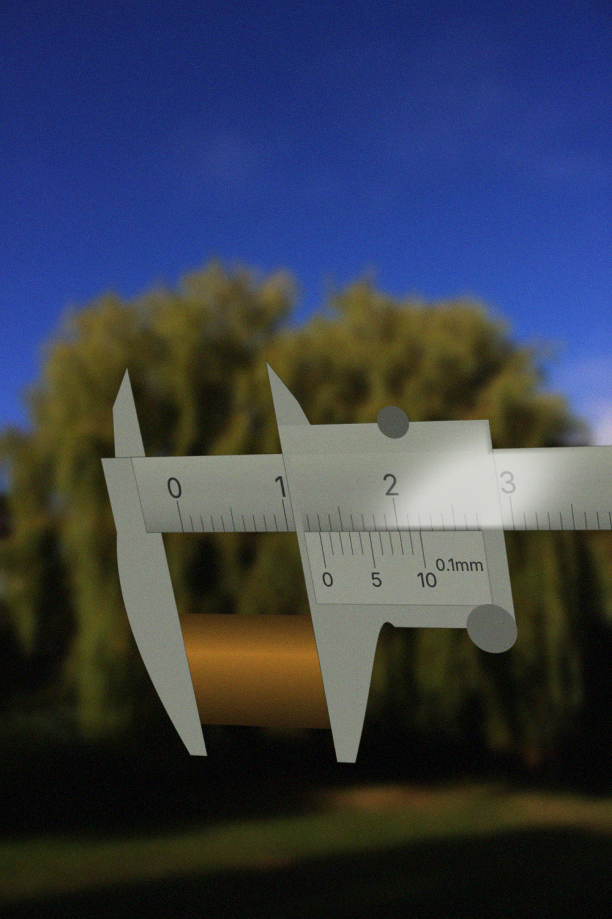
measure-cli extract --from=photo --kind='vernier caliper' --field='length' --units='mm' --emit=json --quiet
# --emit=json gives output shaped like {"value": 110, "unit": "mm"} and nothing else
{"value": 12.9, "unit": "mm"}
